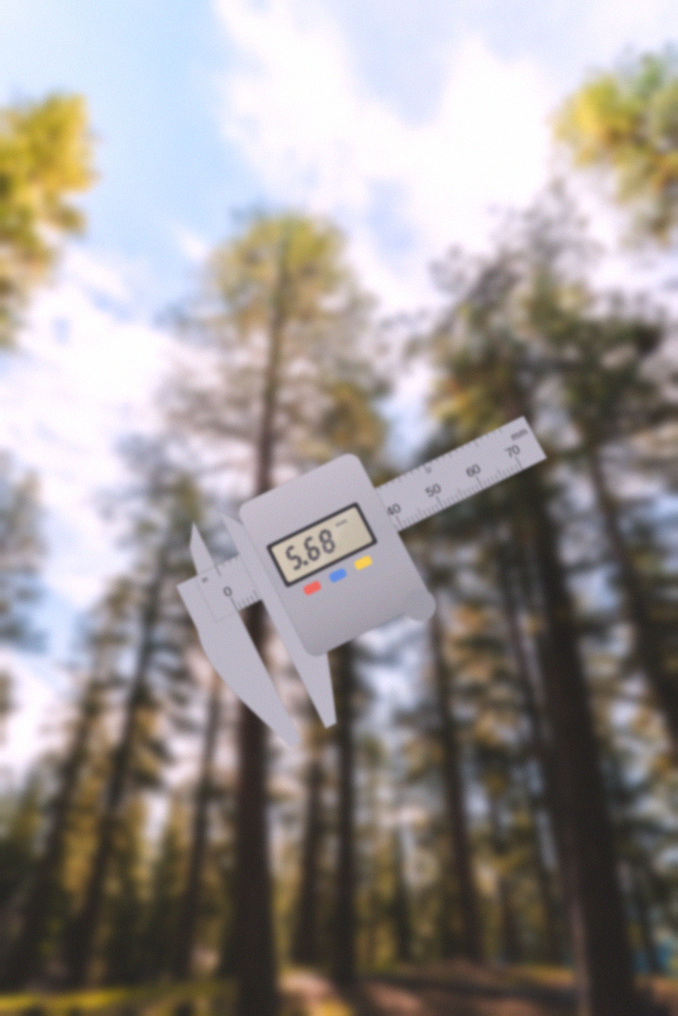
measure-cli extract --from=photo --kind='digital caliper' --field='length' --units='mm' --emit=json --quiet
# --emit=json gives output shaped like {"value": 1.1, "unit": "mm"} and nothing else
{"value": 5.68, "unit": "mm"}
